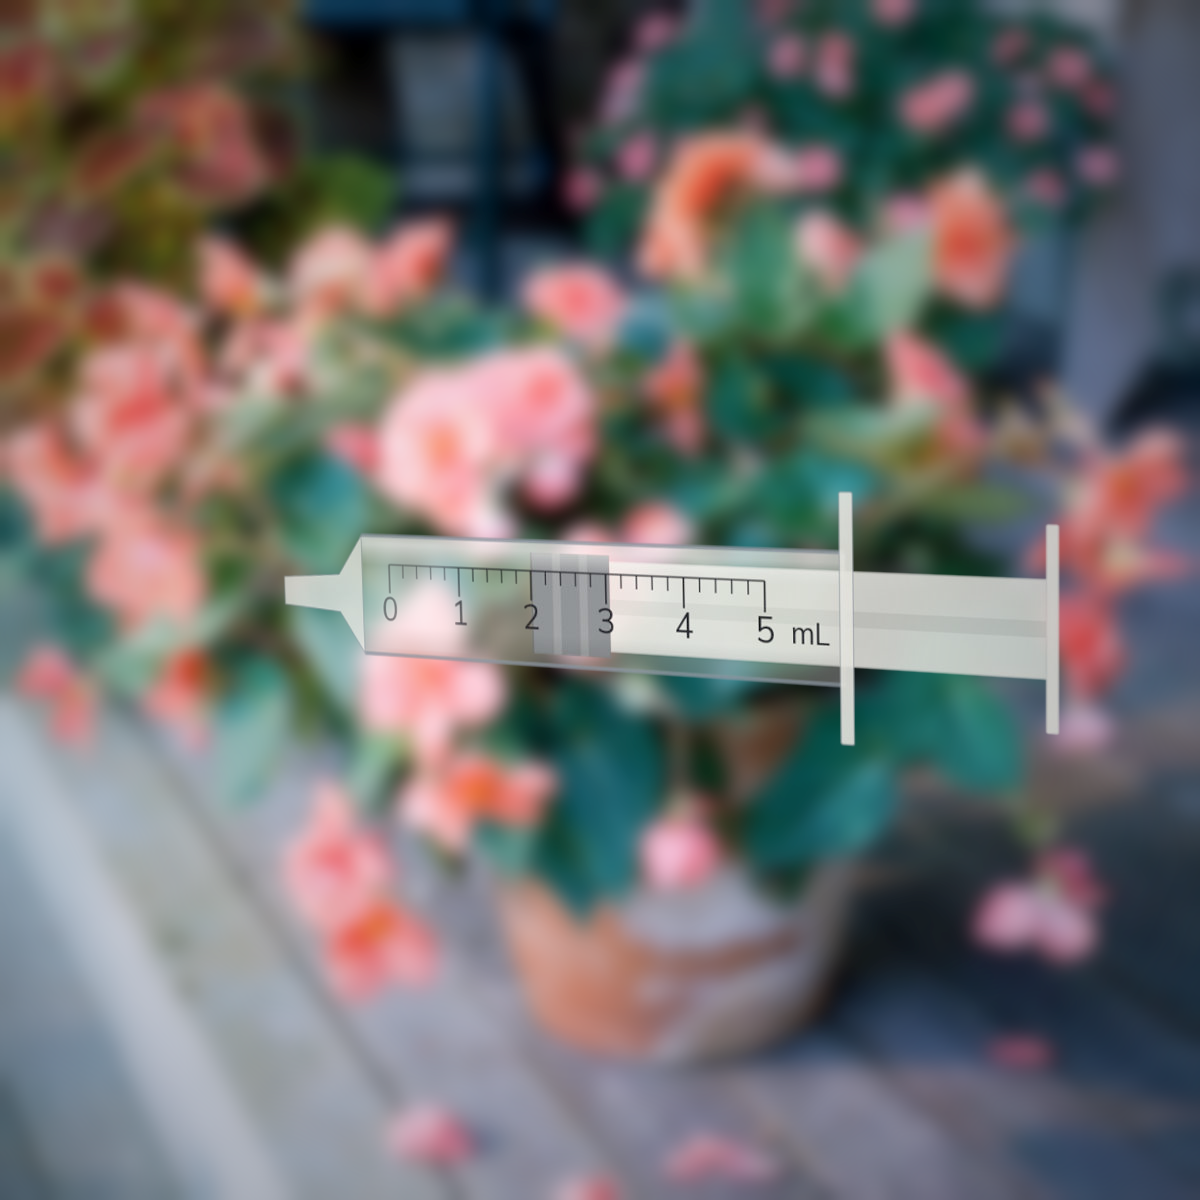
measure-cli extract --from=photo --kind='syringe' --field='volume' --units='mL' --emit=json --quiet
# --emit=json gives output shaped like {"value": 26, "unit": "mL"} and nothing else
{"value": 2, "unit": "mL"}
